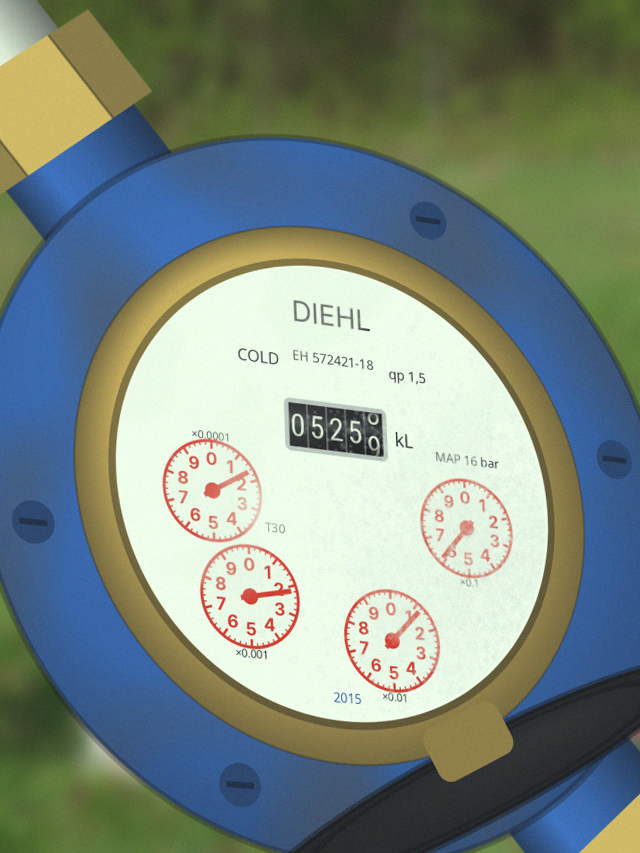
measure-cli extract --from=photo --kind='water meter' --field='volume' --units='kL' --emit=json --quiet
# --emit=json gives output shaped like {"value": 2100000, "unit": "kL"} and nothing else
{"value": 5258.6121, "unit": "kL"}
